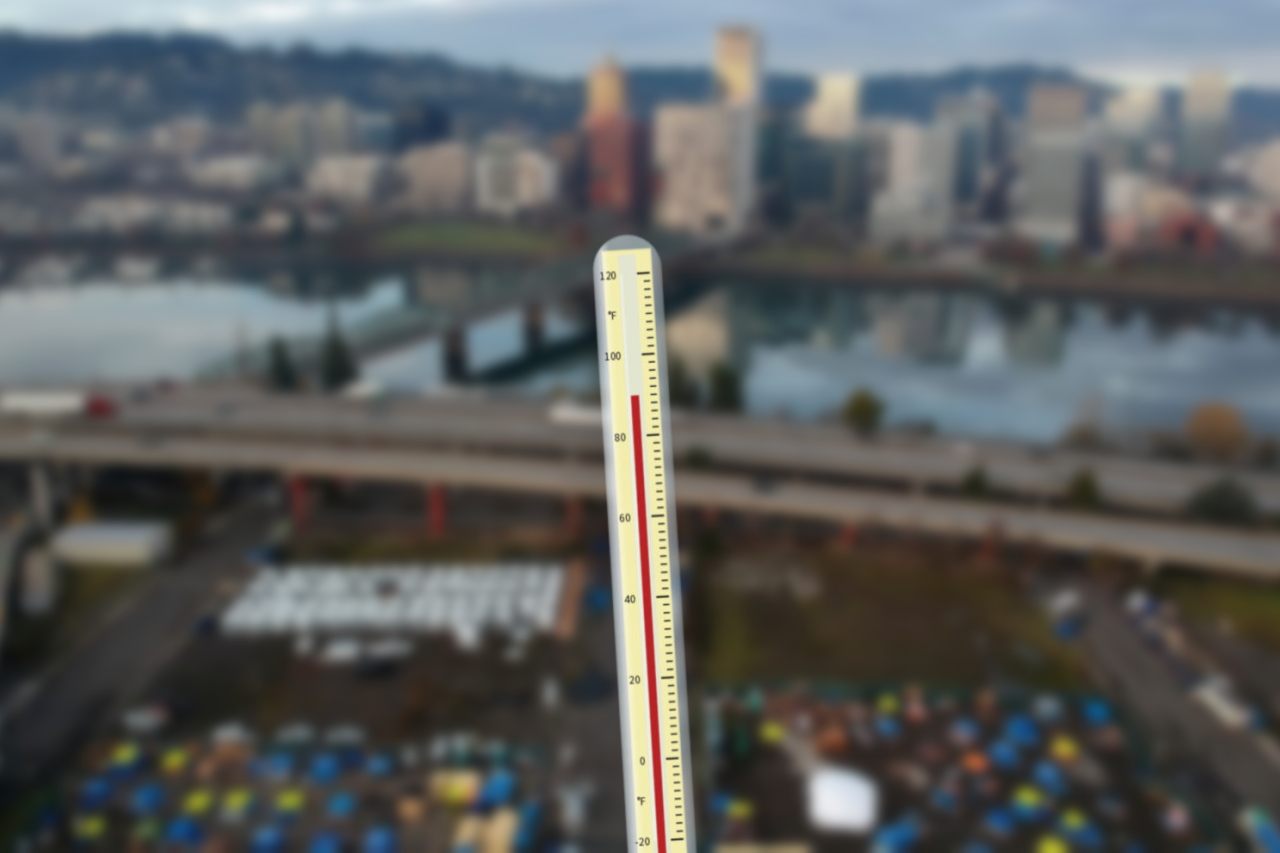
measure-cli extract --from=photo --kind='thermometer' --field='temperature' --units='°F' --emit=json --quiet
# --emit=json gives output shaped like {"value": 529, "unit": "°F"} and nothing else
{"value": 90, "unit": "°F"}
